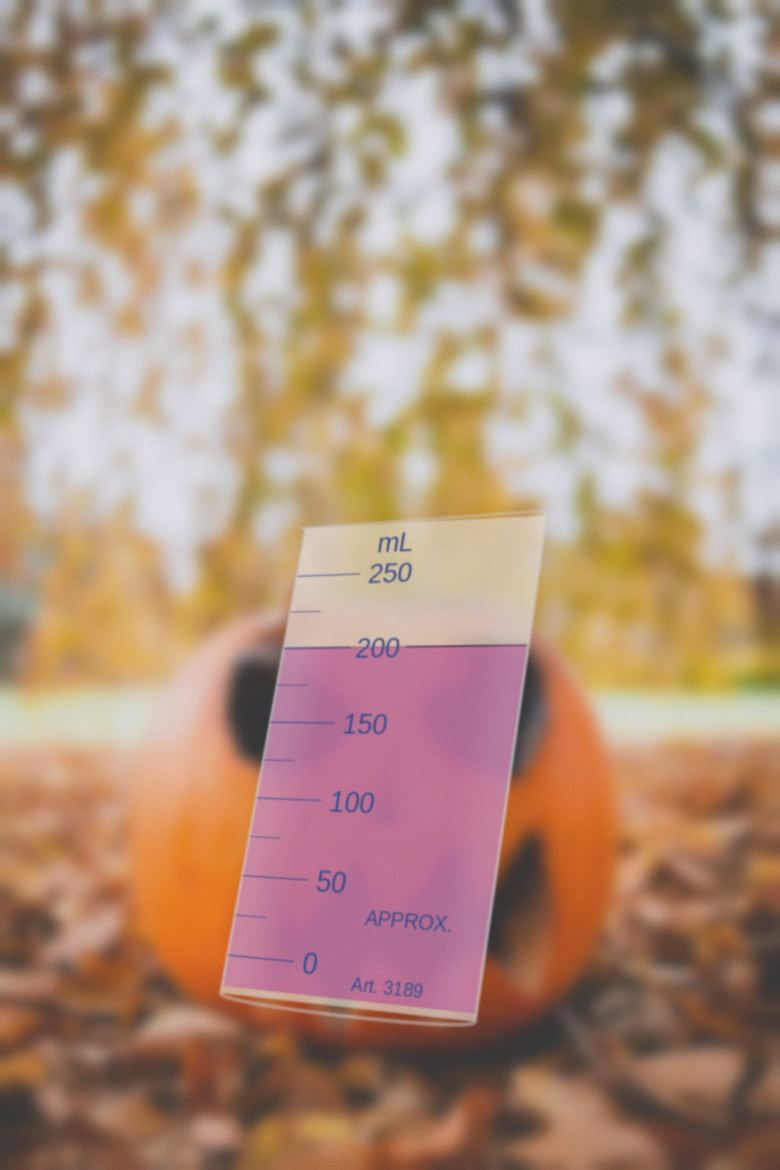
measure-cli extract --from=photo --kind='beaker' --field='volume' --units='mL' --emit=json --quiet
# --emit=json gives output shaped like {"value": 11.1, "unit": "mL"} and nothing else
{"value": 200, "unit": "mL"}
